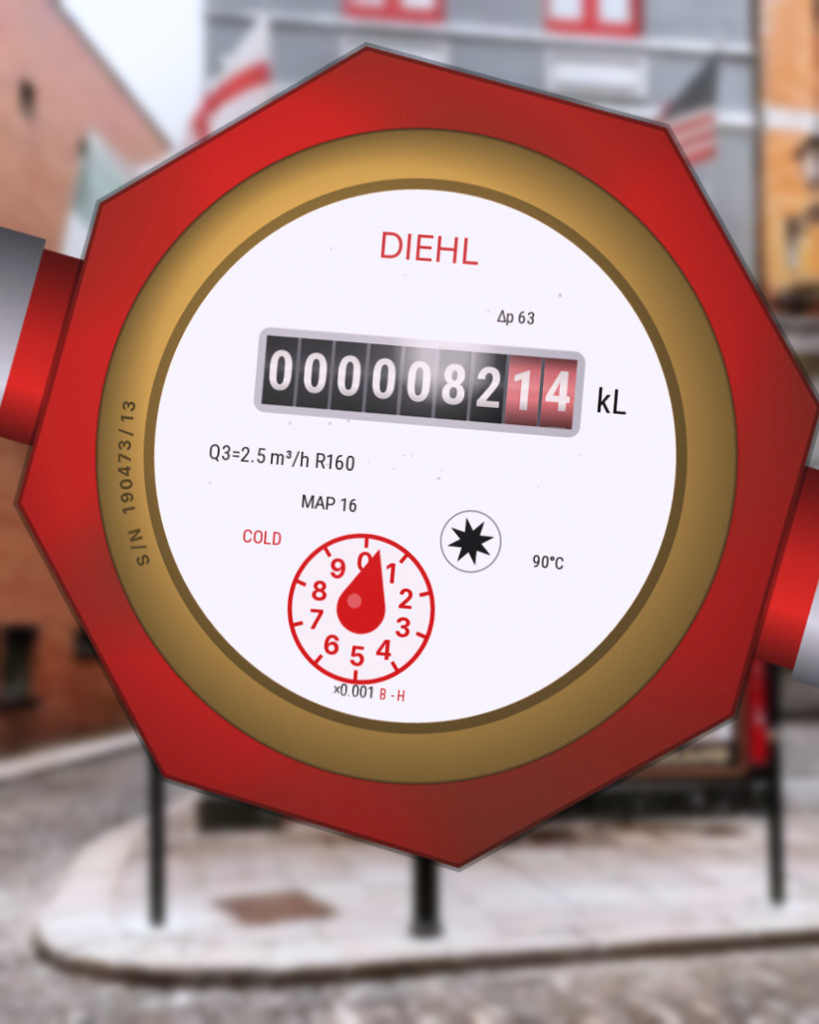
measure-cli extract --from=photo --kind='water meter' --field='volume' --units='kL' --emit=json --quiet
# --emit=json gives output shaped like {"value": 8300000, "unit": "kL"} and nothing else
{"value": 82.140, "unit": "kL"}
